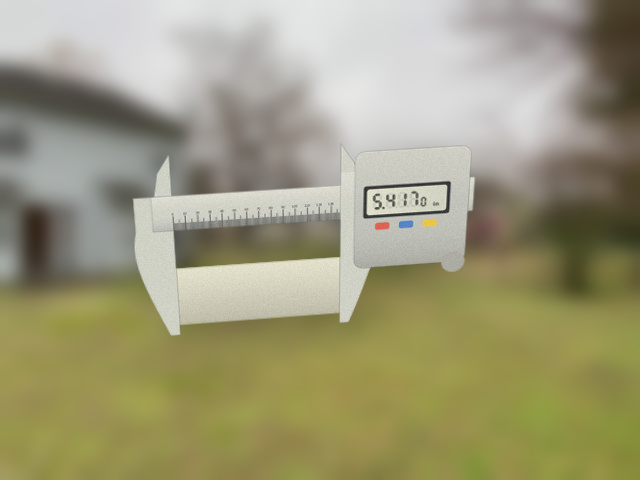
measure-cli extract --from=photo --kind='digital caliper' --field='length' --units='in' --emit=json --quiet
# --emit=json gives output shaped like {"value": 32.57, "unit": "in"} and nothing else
{"value": 5.4170, "unit": "in"}
